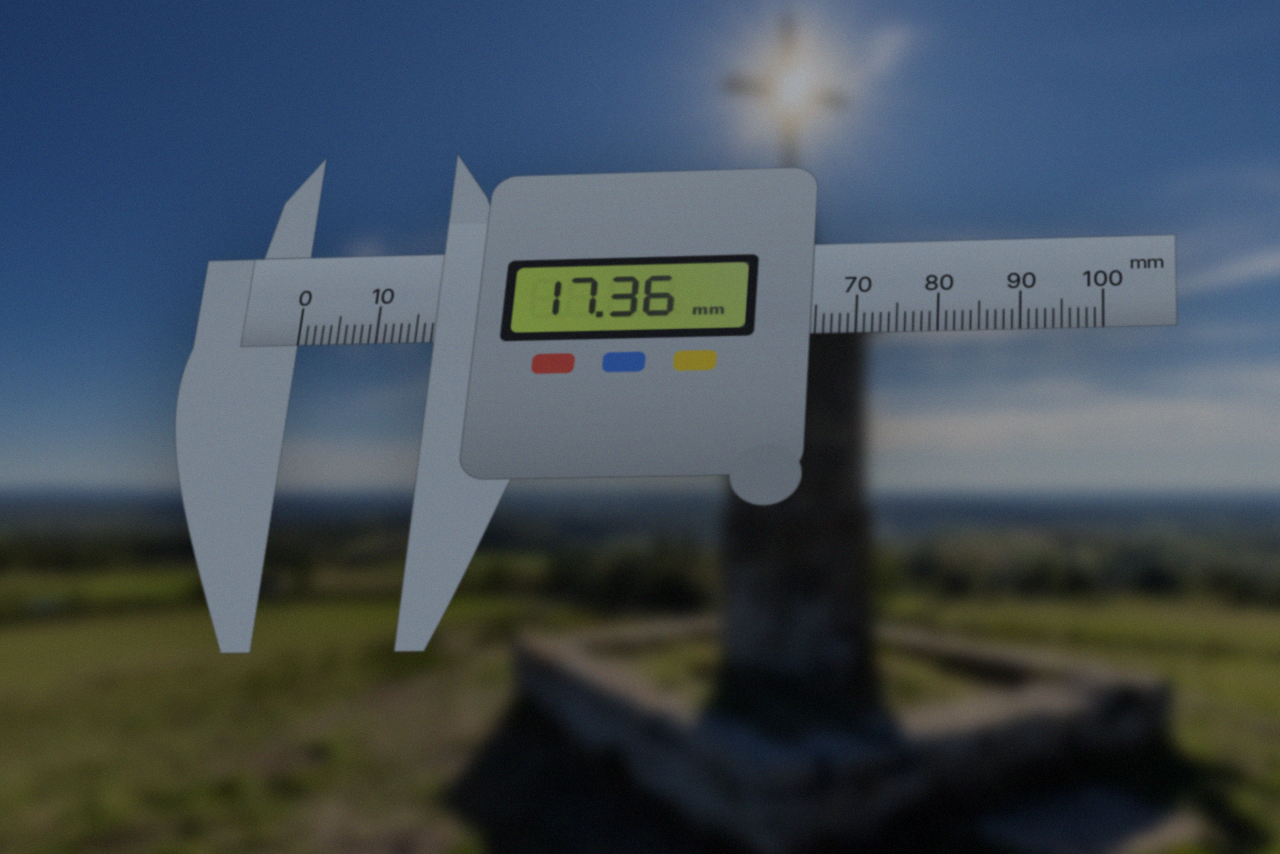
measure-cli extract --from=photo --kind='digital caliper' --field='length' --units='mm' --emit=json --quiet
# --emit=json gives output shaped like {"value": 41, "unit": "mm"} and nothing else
{"value": 17.36, "unit": "mm"}
